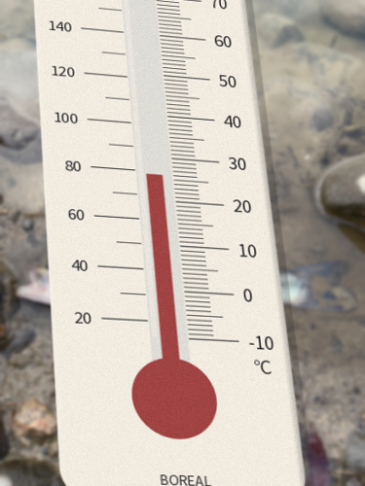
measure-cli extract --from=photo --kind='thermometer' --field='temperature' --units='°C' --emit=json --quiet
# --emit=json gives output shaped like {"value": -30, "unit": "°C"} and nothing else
{"value": 26, "unit": "°C"}
